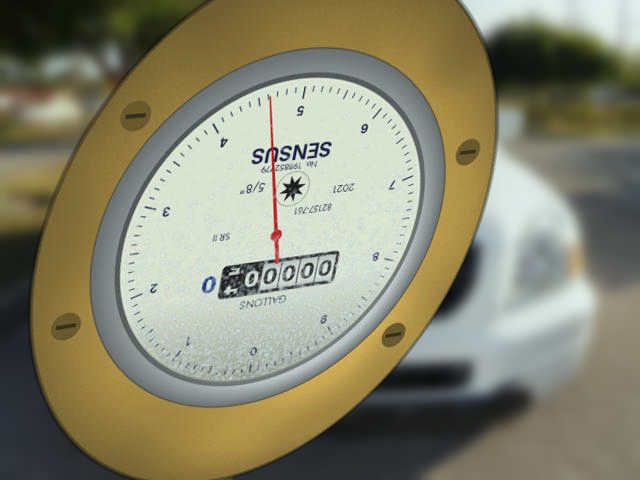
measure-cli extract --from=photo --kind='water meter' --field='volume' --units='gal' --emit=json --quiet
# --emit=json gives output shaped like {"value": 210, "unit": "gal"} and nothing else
{"value": 44.6, "unit": "gal"}
